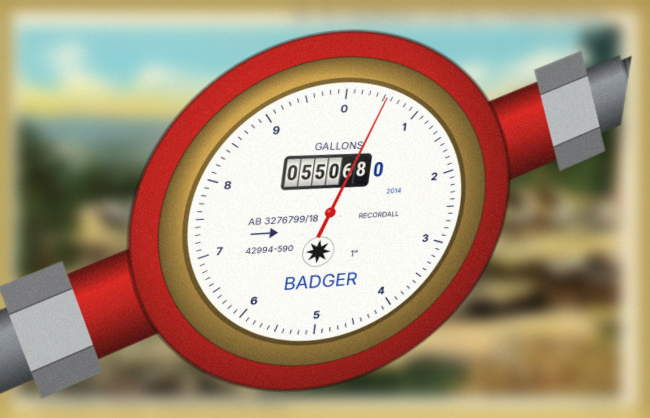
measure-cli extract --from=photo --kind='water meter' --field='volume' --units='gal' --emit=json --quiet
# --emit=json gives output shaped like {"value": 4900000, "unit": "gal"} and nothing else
{"value": 550680.5, "unit": "gal"}
